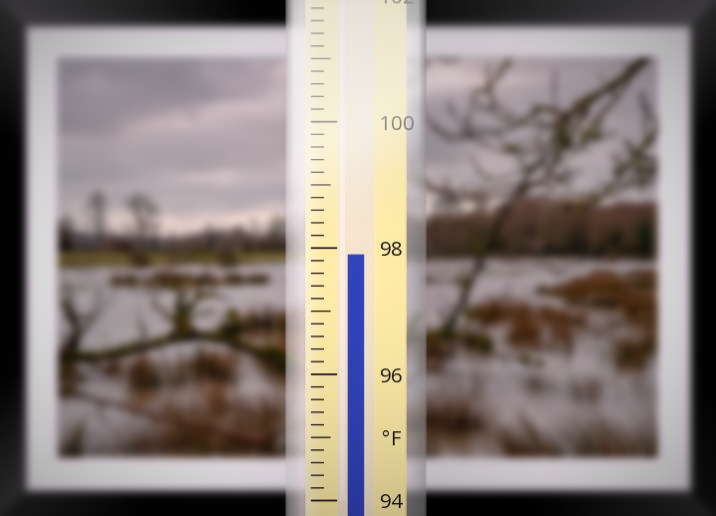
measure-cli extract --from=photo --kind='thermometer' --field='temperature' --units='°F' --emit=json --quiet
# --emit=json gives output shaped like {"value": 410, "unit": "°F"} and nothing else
{"value": 97.9, "unit": "°F"}
